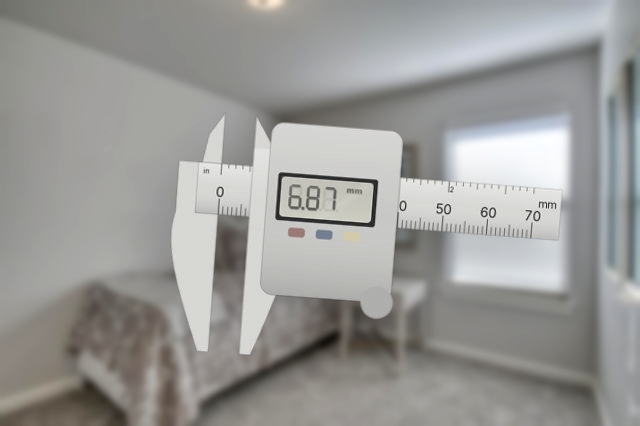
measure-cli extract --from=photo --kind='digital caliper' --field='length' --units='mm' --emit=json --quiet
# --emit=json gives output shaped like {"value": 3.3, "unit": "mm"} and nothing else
{"value": 6.87, "unit": "mm"}
